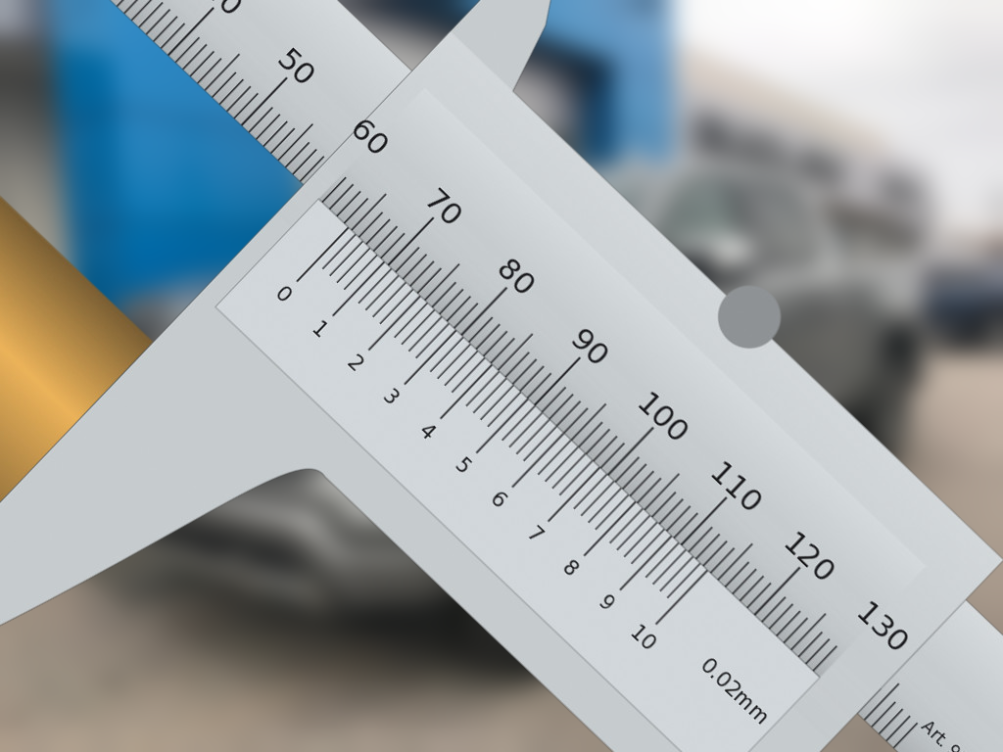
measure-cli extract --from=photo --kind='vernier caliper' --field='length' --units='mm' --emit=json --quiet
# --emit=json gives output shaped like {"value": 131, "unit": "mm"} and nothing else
{"value": 64.6, "unit": "mm"}
